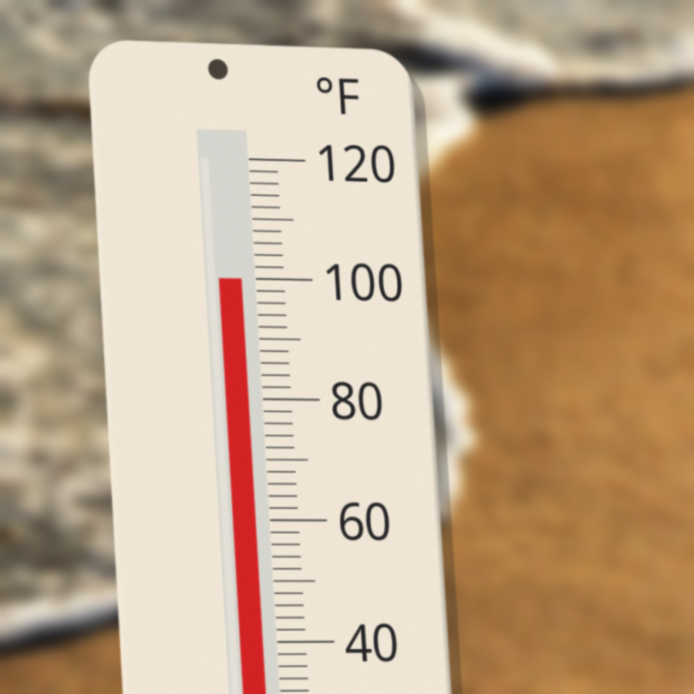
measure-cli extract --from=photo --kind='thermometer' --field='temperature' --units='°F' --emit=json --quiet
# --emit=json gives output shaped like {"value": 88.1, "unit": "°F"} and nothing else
{"value": 100, "unit": "°F"}
